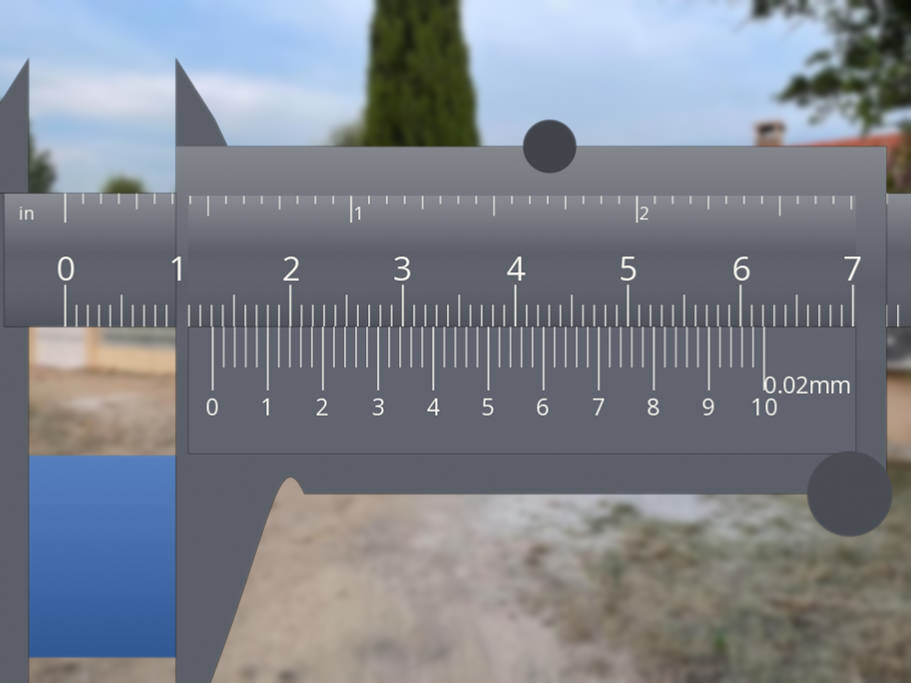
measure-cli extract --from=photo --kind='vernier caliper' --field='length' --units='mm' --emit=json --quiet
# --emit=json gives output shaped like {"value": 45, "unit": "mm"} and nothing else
{"value": 13.1, "unit": "mm"}
